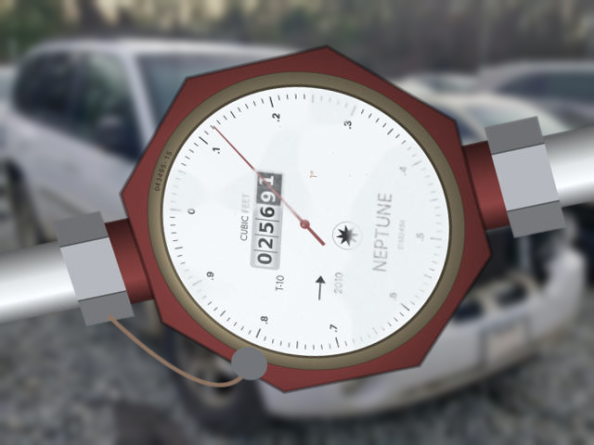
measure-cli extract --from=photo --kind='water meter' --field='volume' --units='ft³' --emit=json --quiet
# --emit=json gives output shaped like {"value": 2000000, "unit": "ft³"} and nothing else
{"value": 25691.12, "unit": "ft³"}
